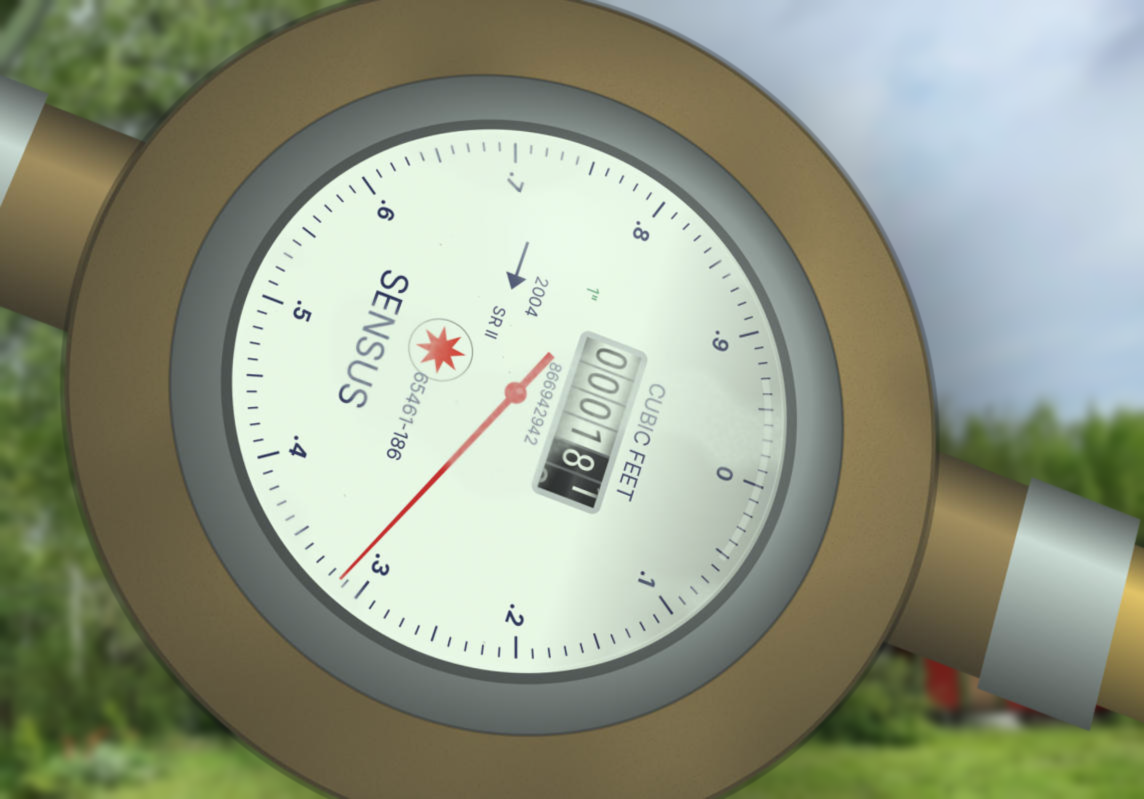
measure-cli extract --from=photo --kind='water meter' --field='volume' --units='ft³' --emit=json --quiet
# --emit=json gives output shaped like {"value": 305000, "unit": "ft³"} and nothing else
{"value": 181.31, "unit": "ft³"}
